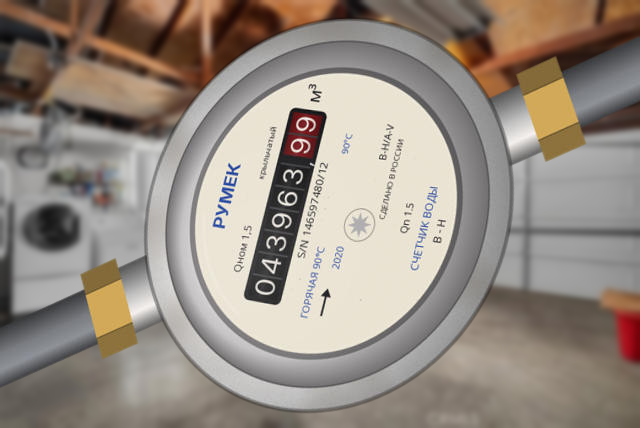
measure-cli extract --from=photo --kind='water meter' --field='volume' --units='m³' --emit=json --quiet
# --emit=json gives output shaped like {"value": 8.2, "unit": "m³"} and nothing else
{"value": 43963.99, "unit": "m³"}
